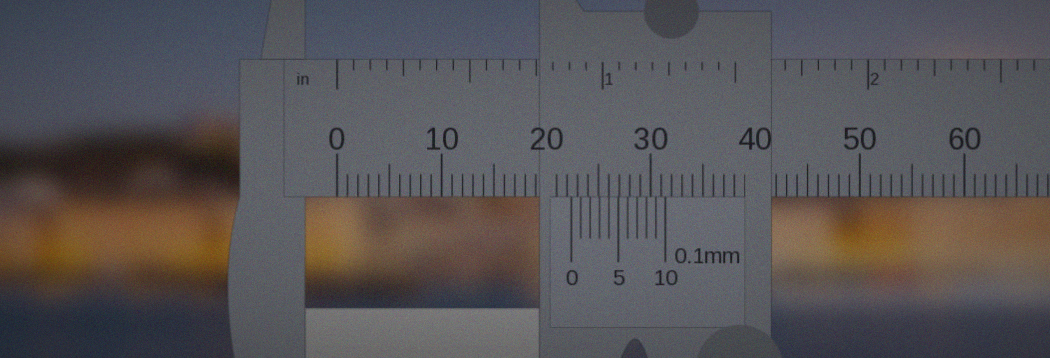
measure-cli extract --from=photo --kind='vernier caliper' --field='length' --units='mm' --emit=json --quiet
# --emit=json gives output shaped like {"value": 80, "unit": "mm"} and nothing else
{"value": 22.4, "unit": "mm"}
